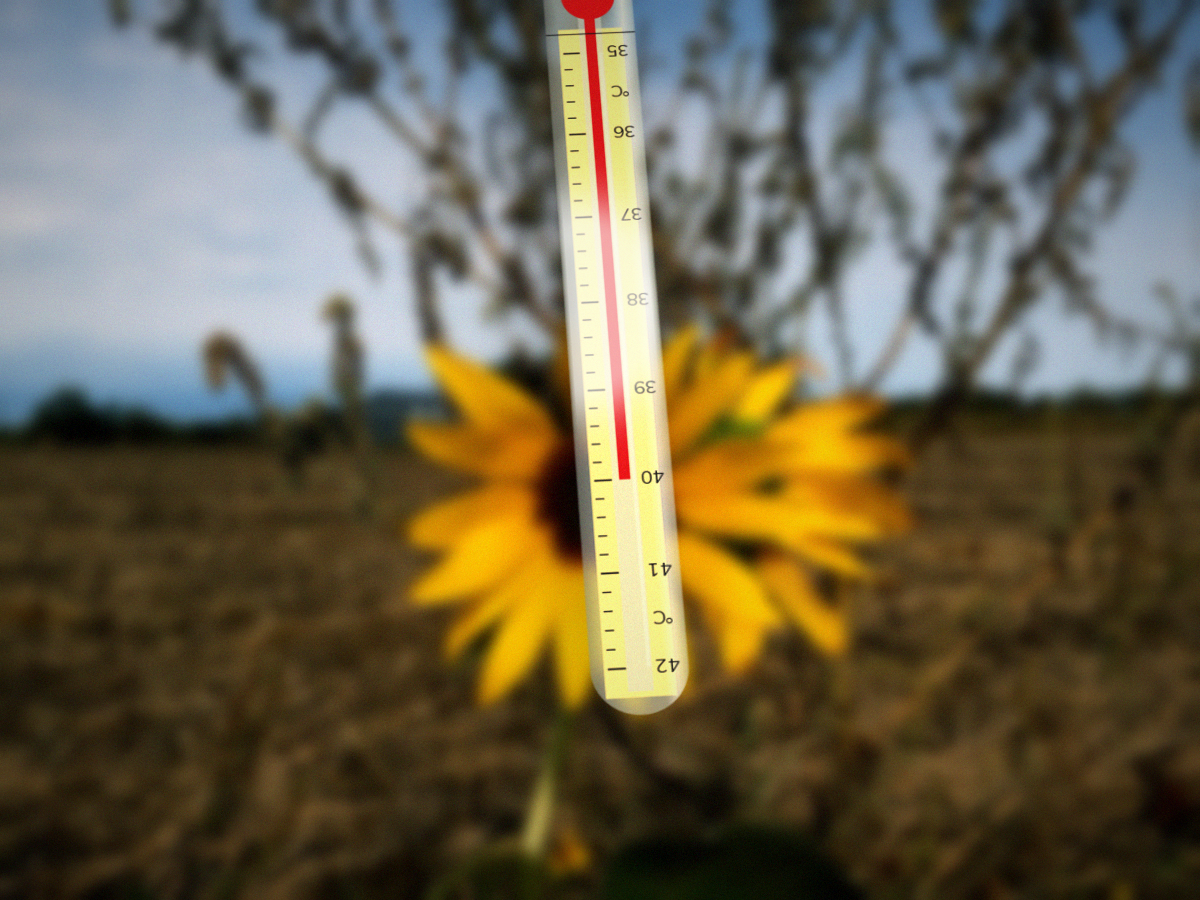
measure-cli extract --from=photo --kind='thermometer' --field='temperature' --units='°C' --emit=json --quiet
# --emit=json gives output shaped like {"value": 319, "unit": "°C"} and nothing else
{"value": 40, "unit": "°C"}
